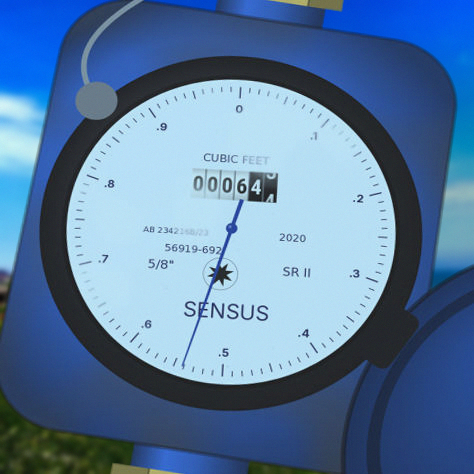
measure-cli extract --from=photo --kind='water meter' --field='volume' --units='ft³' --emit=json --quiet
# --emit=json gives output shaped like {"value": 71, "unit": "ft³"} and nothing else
{"value": 643.54, "unit": "ft³"}
